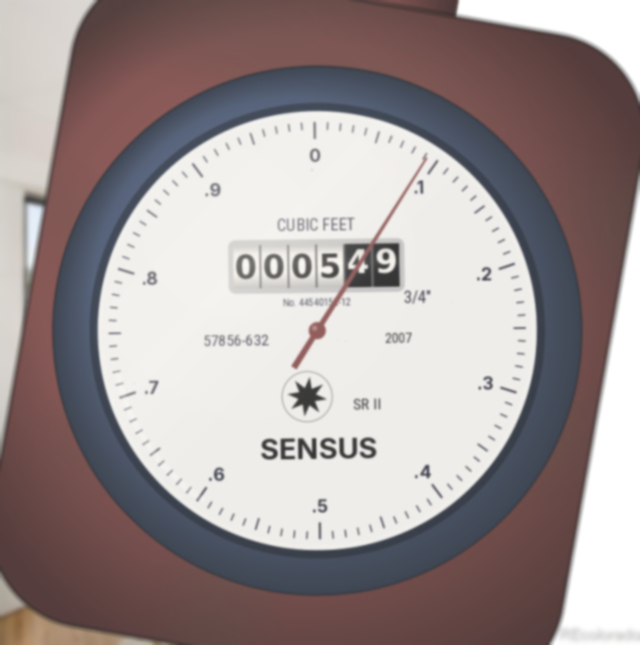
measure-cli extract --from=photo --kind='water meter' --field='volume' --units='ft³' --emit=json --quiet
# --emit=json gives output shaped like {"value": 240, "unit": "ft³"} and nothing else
{"value": 549.09, "unit": "ft³"}
